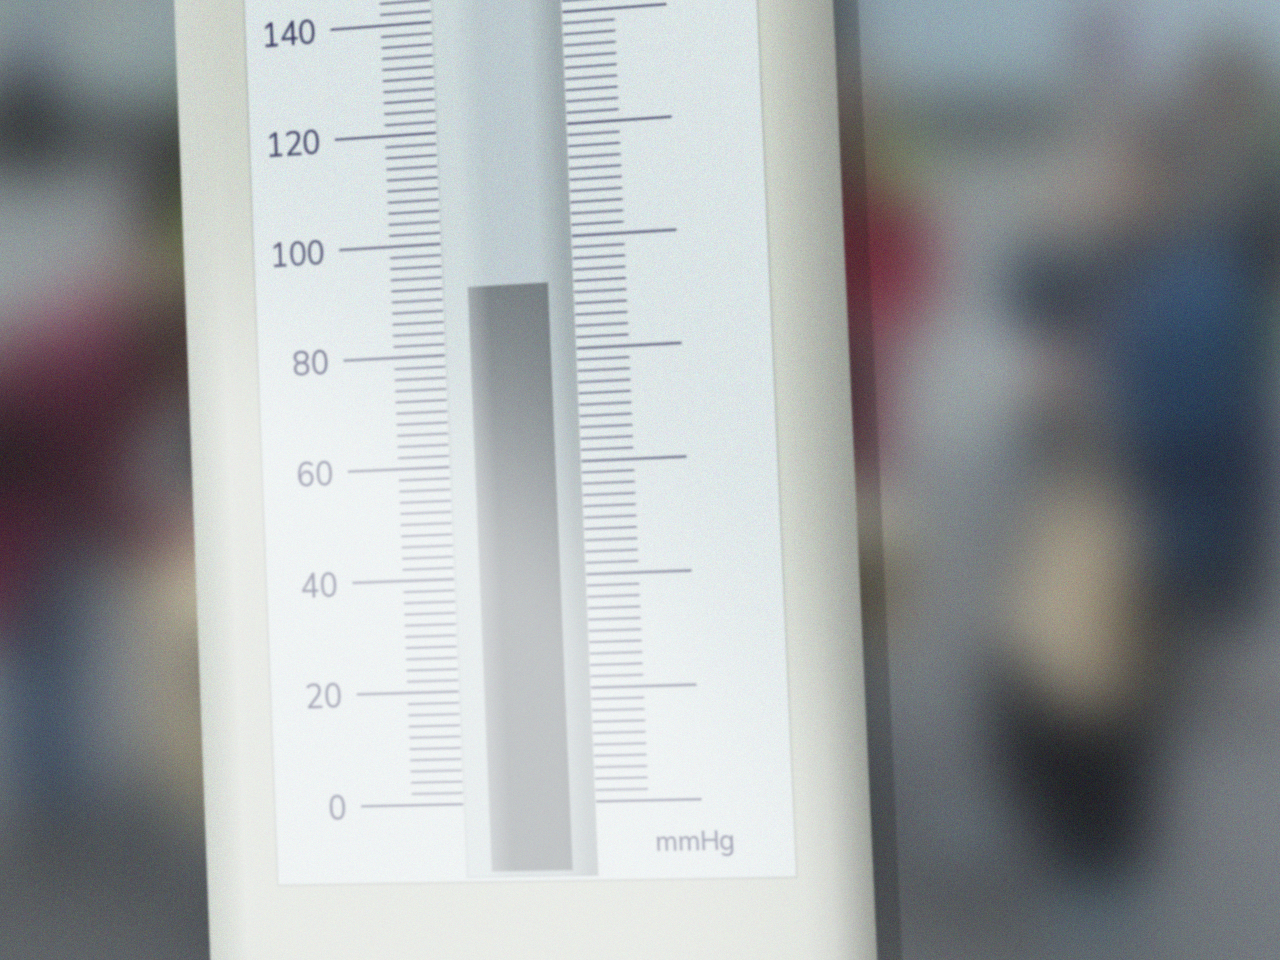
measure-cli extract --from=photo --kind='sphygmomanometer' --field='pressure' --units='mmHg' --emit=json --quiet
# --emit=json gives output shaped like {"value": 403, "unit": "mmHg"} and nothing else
{"value": 92, "unit": "mmHg"}
